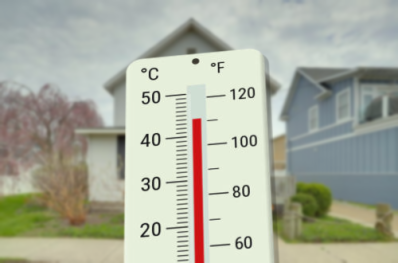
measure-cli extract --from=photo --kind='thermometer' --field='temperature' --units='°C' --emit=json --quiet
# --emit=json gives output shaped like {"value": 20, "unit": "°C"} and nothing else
{"value": 44, "unit": "°C"}
